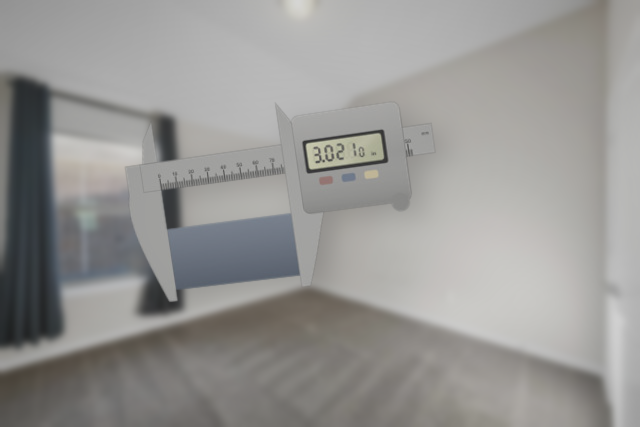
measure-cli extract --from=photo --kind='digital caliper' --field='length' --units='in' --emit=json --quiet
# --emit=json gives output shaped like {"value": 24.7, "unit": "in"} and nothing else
{"value": 3.0210, "unit": "in"}
